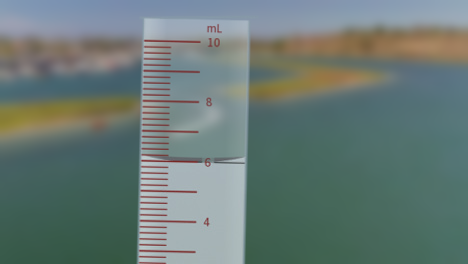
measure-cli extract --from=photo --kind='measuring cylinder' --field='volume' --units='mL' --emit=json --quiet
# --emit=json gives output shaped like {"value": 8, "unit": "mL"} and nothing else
{"value": 6, "unit": "mL"}
